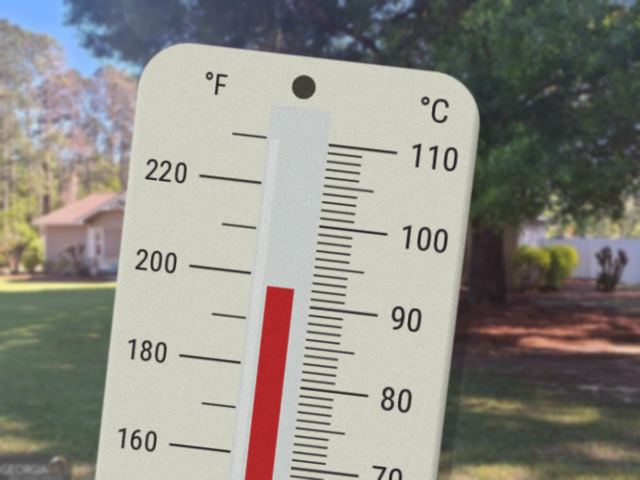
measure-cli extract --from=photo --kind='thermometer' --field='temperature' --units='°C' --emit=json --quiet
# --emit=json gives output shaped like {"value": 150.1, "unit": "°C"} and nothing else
{"value": 92, "unit": "°C"}
